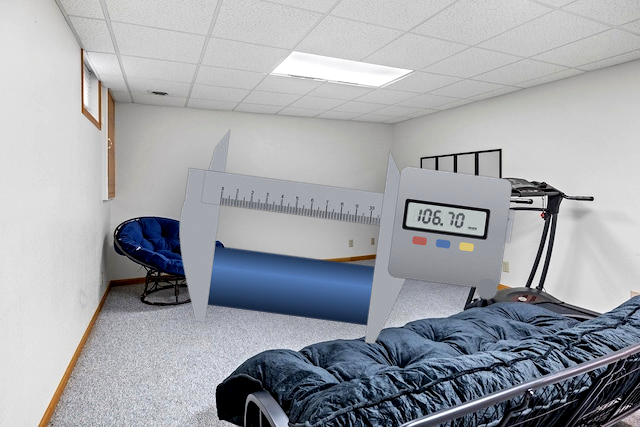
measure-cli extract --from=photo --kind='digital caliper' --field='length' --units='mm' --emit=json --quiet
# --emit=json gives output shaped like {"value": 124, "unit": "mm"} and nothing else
{"value": 106.70, "unit": "mm"}
